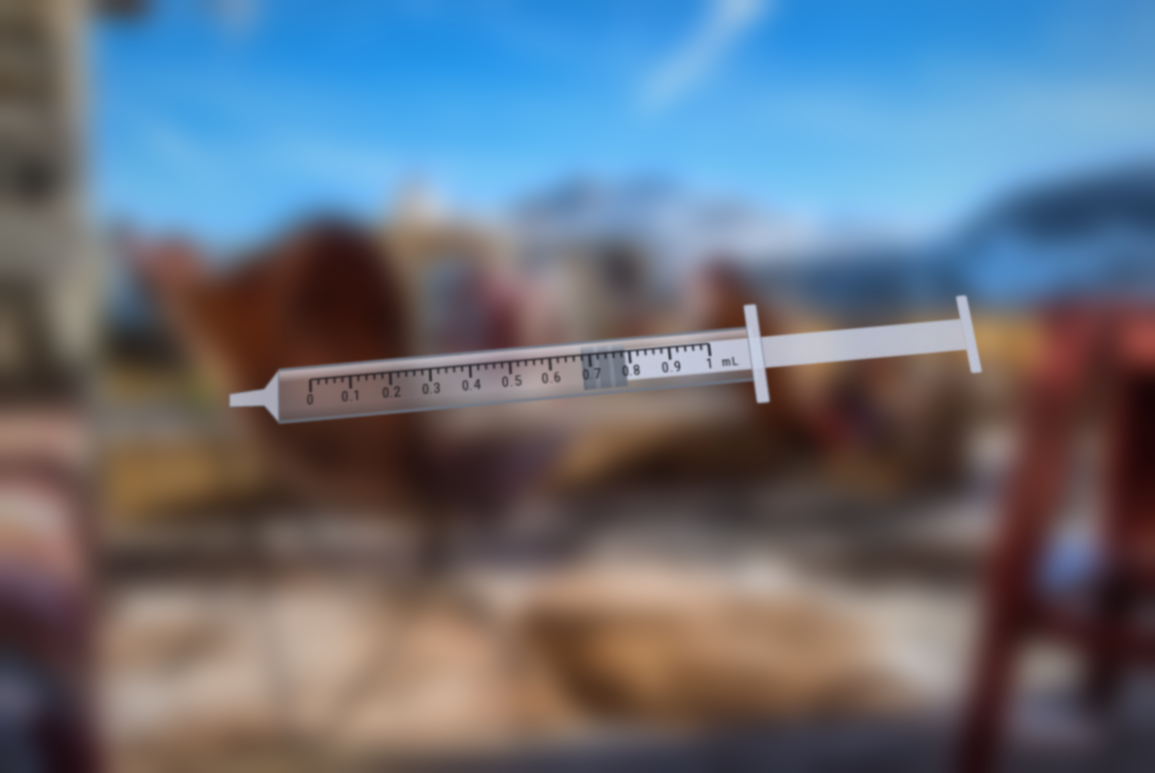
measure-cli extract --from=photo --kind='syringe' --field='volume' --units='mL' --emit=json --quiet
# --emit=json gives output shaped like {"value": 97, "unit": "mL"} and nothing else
{"value": 0.68, "unit": "mL"}
